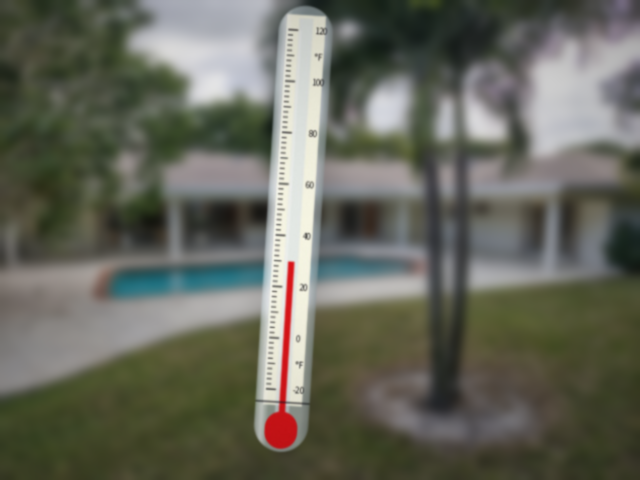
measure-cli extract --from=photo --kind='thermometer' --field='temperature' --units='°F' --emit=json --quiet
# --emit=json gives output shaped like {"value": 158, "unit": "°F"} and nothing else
{"value": 30, "unit": "°F"}
